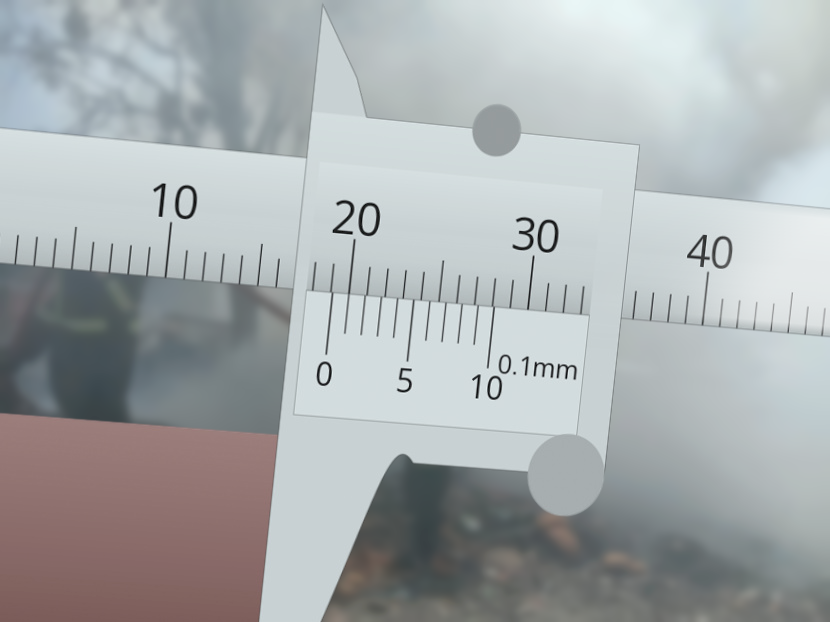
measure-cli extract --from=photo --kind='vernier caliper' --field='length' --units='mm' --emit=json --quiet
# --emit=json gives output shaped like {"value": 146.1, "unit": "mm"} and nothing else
{"value": 19.1, "unit": "mm"}
